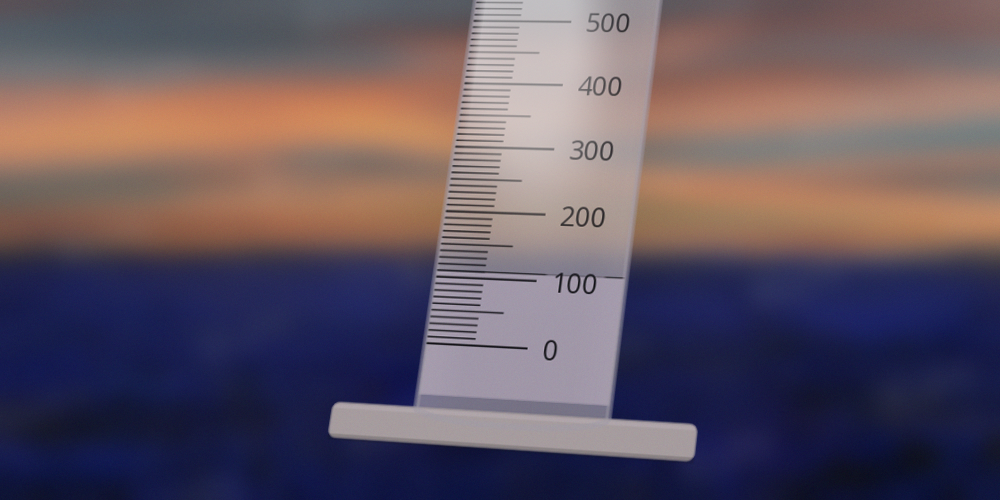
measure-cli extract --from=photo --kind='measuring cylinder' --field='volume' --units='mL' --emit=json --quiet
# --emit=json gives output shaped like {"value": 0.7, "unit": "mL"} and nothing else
{"value": 110, "unit": "mL"}
